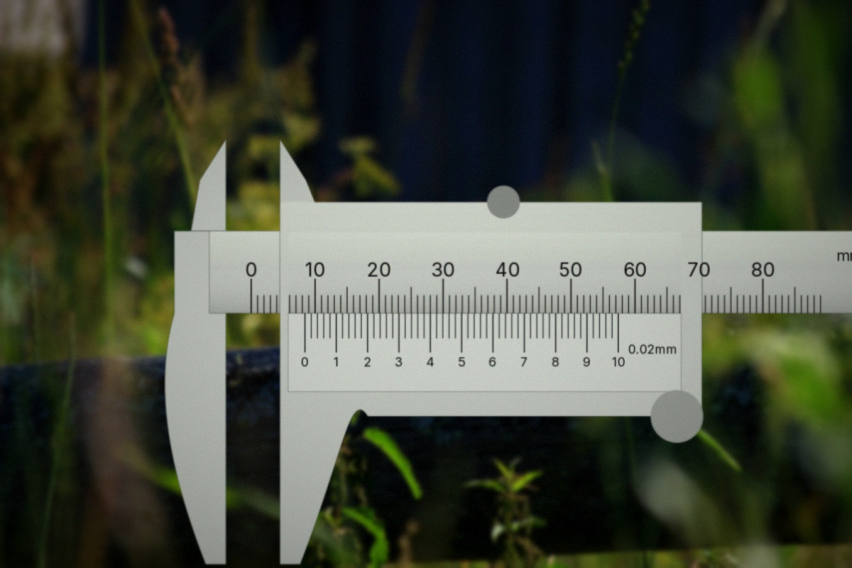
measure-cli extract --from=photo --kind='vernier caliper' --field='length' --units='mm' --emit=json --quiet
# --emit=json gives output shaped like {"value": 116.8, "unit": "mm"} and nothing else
{"value": 8.4, "unit": "mm"}
